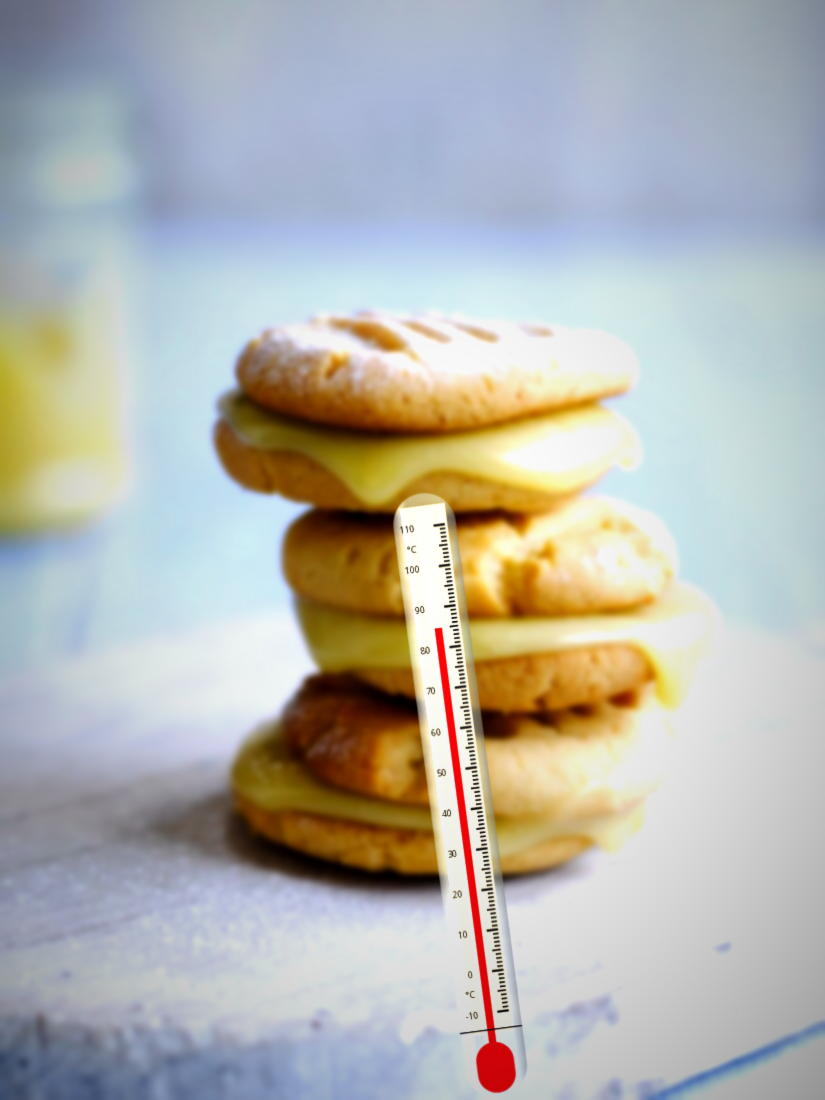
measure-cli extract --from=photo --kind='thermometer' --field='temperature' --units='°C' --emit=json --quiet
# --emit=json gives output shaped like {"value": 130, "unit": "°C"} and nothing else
{"value": 85, "unit": "°C"}
